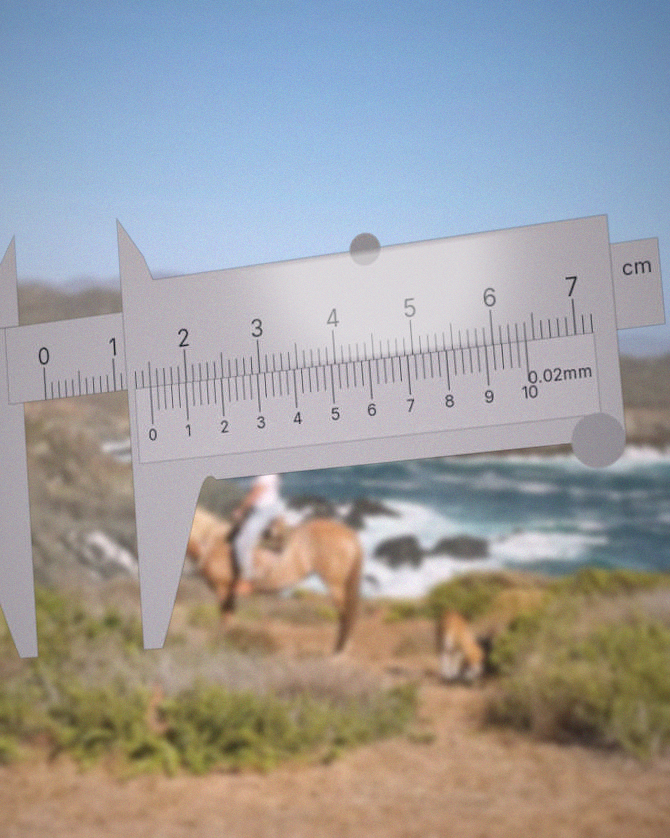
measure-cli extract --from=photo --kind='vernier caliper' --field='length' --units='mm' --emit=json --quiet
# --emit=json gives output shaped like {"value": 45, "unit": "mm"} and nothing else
{"value": 15.0, "unit": "mm"}
